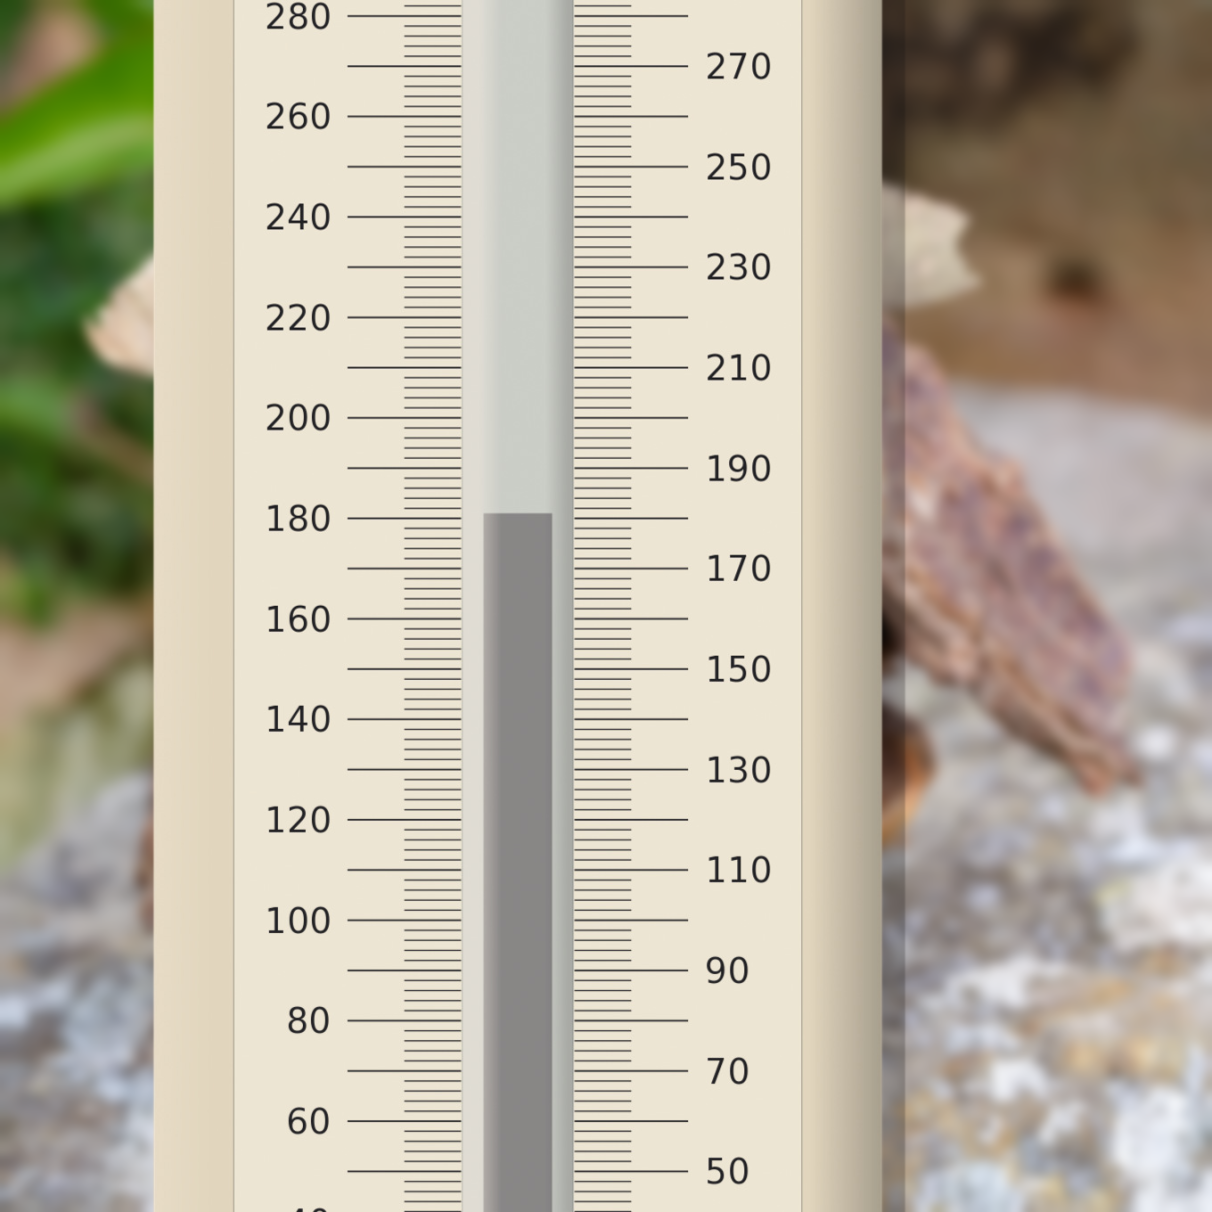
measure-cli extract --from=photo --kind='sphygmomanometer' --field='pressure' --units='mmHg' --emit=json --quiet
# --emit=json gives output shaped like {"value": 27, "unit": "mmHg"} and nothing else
{"value": 181, "unit": "mmHg"}
